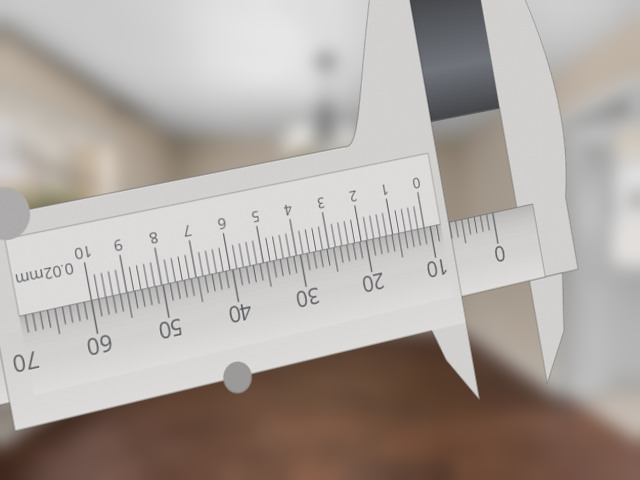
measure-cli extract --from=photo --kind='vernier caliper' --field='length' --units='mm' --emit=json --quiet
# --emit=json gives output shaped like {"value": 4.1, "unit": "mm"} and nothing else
{"value": 11.0, "unit": "mm"}
